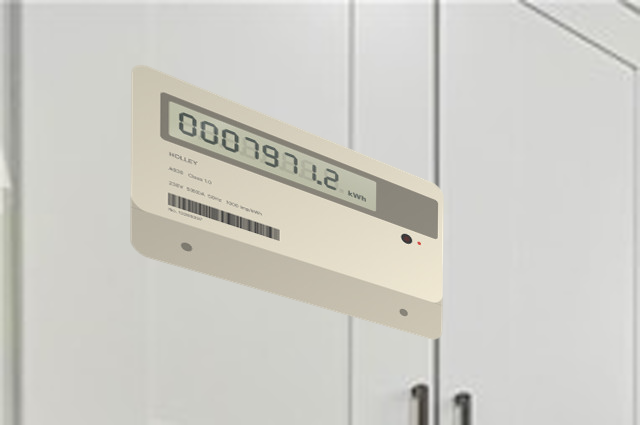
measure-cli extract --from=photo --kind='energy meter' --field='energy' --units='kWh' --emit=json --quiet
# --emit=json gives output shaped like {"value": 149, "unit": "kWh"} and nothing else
{"value": 7971.2, "unit": "kWh"}
